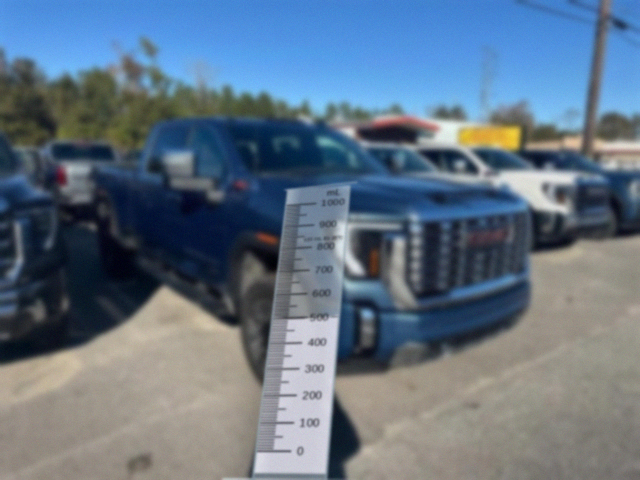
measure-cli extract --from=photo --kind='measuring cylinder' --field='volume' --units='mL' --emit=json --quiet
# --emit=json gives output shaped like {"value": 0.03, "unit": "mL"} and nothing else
{"value": 500, "unit": "mL"}
